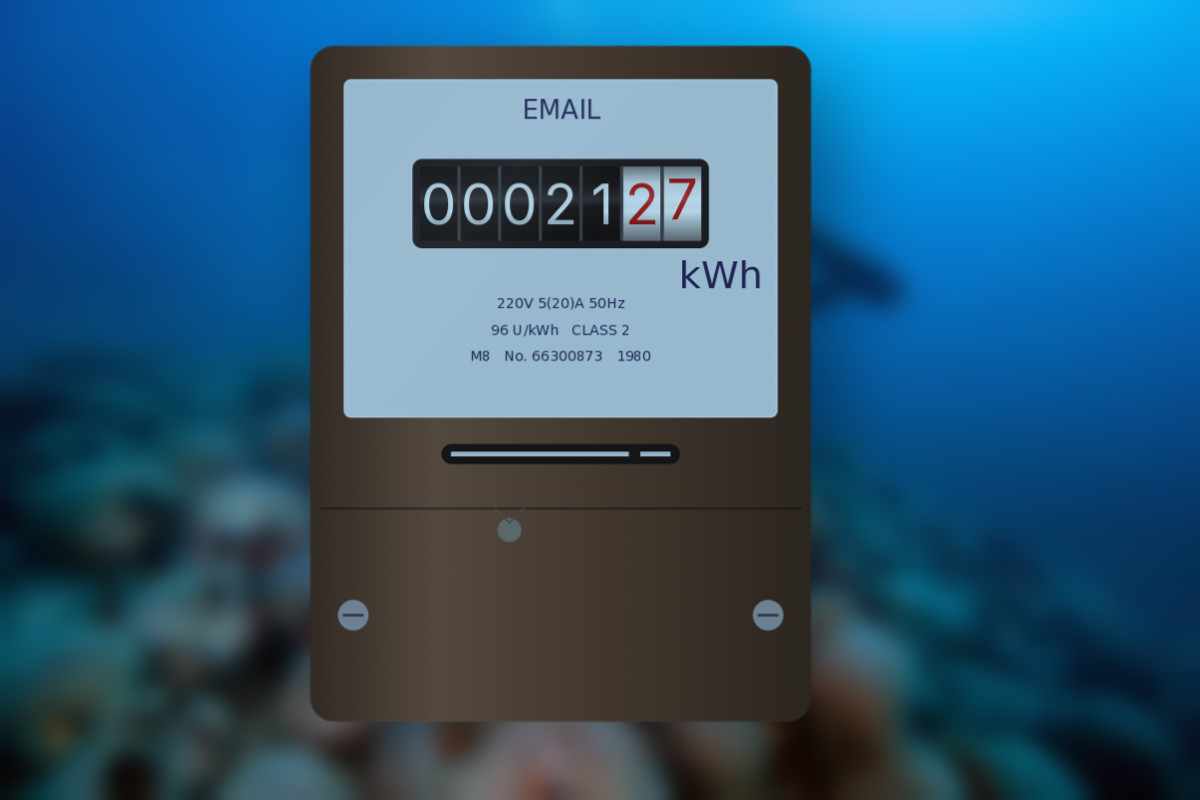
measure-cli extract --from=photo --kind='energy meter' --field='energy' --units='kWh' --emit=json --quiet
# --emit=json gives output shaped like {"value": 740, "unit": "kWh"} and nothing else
{"value": 21.27, "unit": "kWh"}
